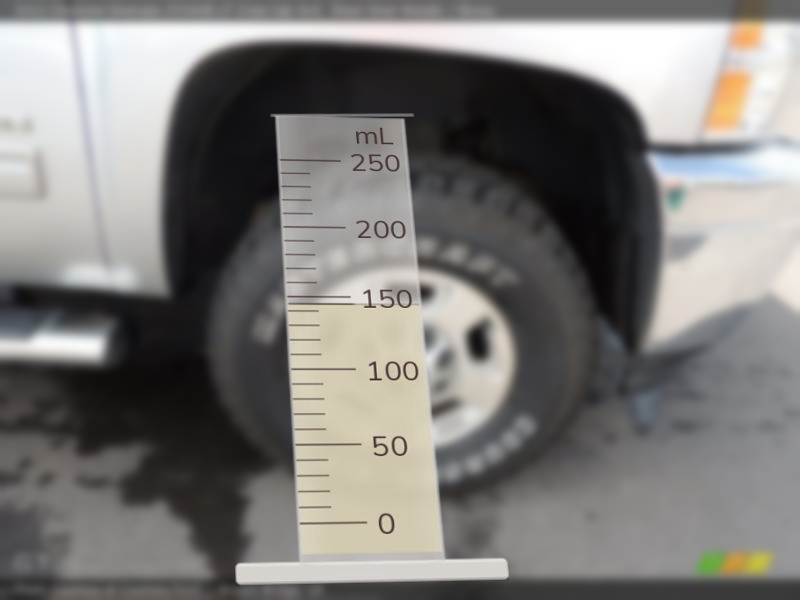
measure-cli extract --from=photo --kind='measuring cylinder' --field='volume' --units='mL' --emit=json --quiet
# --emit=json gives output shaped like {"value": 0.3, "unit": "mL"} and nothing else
{"value": 145, "unit": "mL"}
